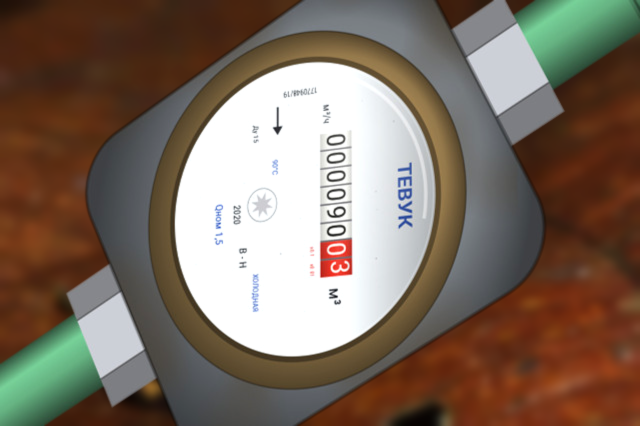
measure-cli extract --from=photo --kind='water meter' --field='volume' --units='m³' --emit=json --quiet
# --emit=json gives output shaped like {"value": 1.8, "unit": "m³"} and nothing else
{"value": 90.03, "unit": "m³"}
